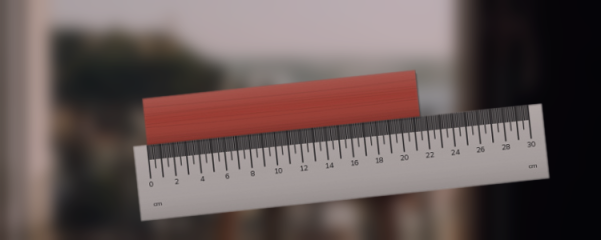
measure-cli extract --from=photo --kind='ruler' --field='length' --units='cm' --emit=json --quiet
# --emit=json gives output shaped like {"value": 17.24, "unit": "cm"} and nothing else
{"value": 21.5, "unit": "cm"}
